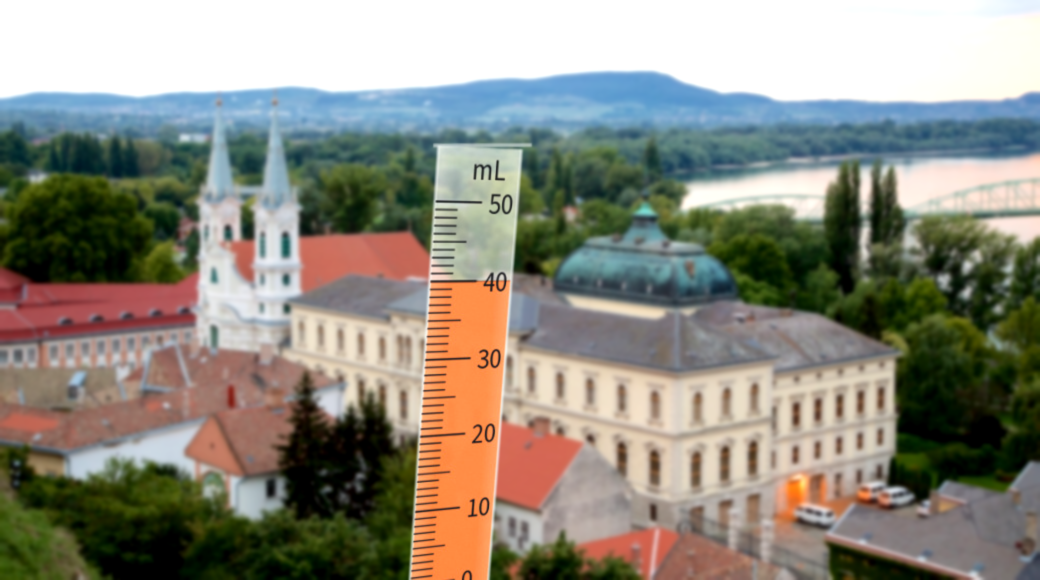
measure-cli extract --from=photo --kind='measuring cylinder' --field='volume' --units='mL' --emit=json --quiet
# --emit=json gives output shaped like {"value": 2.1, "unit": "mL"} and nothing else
{"value": 40, "unit": "mL"}
